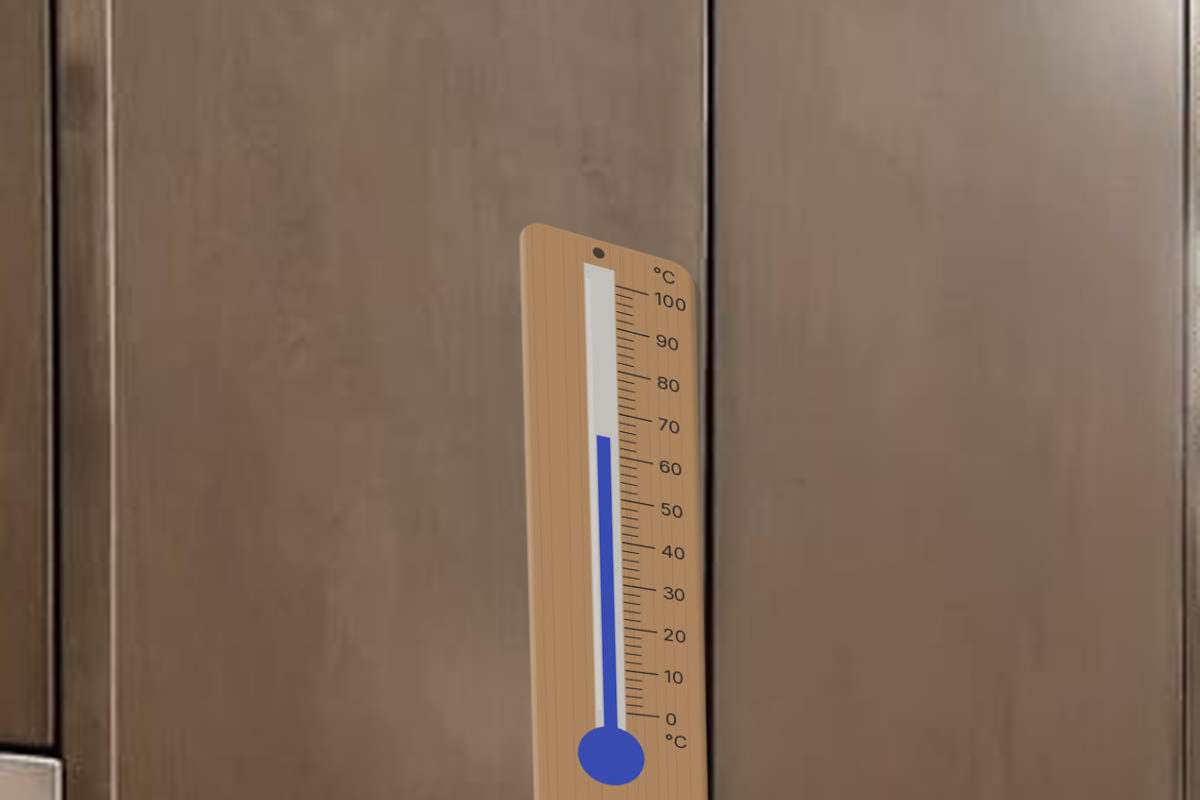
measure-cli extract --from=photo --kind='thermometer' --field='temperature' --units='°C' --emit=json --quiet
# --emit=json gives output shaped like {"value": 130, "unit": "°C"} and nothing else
{"value": 64, "unit": "°C"}
